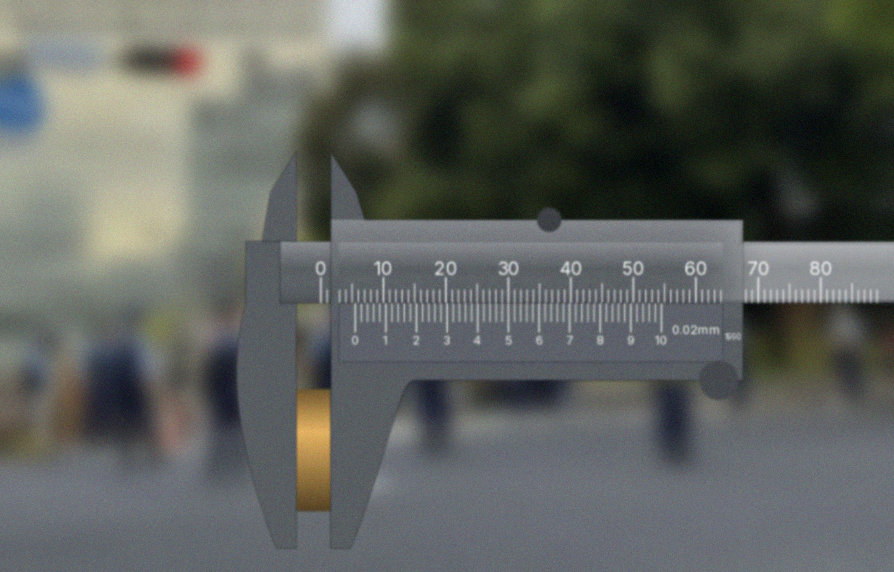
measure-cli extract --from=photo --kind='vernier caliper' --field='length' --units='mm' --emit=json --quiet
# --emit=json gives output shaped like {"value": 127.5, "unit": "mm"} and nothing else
{"value": 5.5, "unit": "mm"}
